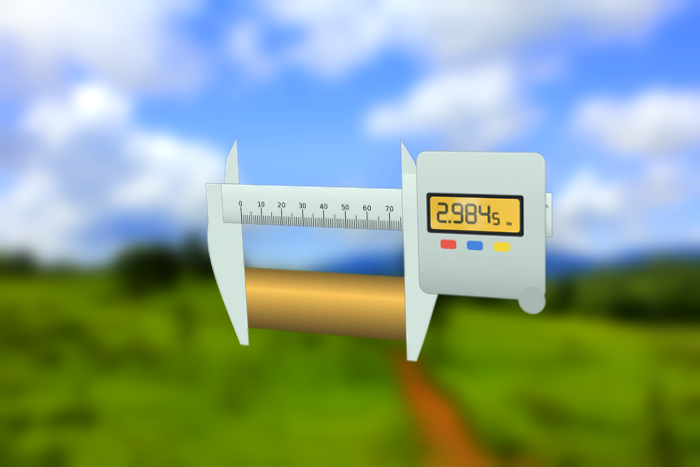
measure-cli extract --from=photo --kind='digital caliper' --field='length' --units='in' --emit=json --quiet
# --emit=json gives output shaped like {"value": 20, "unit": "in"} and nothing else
{"value": 2.9845, "unit": "in"}
